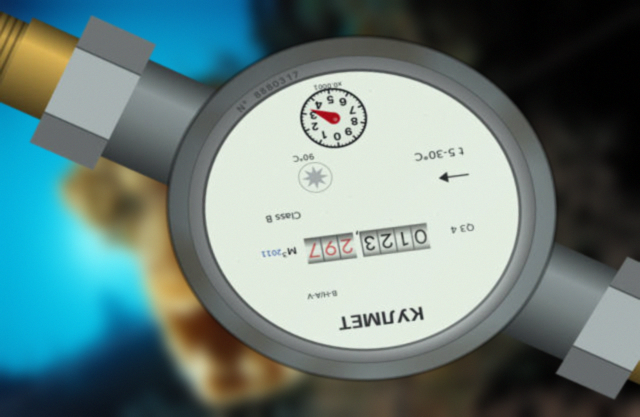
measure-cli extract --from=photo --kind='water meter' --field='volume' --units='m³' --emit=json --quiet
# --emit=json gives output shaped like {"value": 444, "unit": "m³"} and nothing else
{"value": 123.2973, "unit": "m³"}
